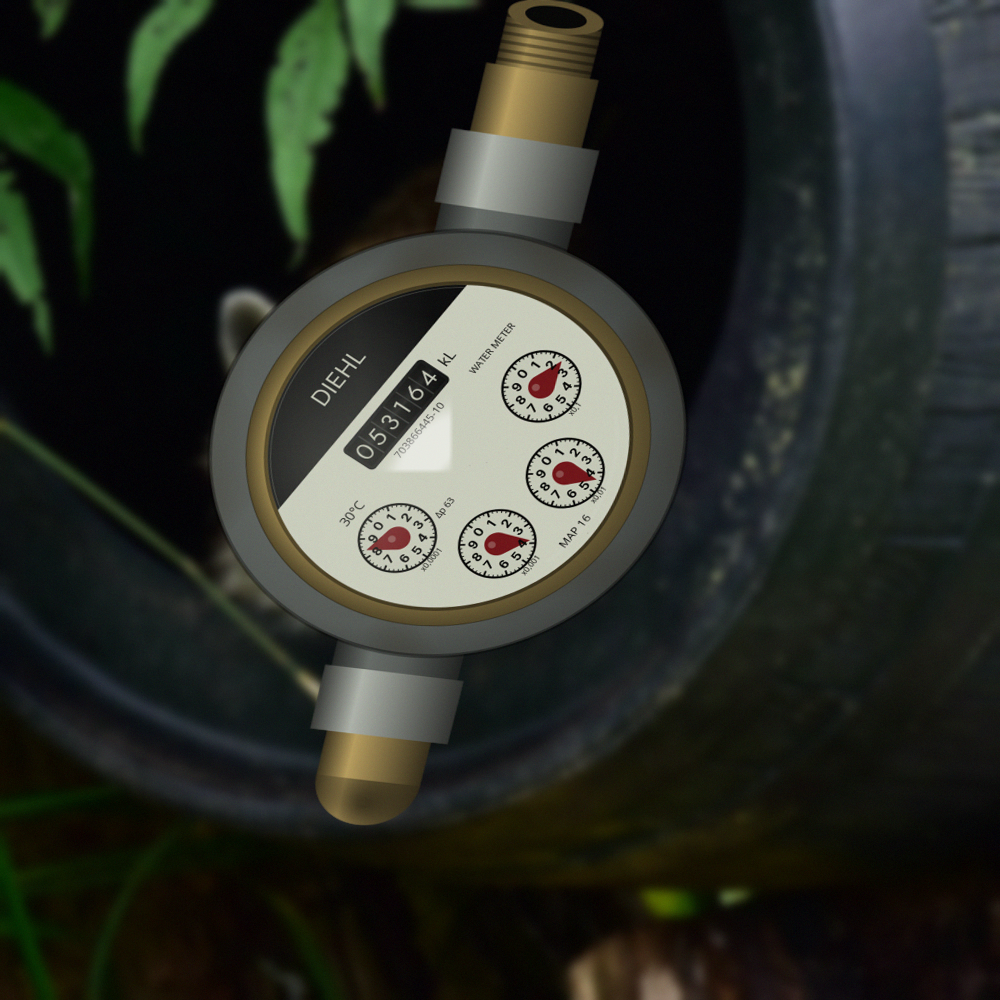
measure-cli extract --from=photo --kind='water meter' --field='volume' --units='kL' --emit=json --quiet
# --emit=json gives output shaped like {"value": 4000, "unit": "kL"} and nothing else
{"value": 53164.2438, "unit": "kL"}
